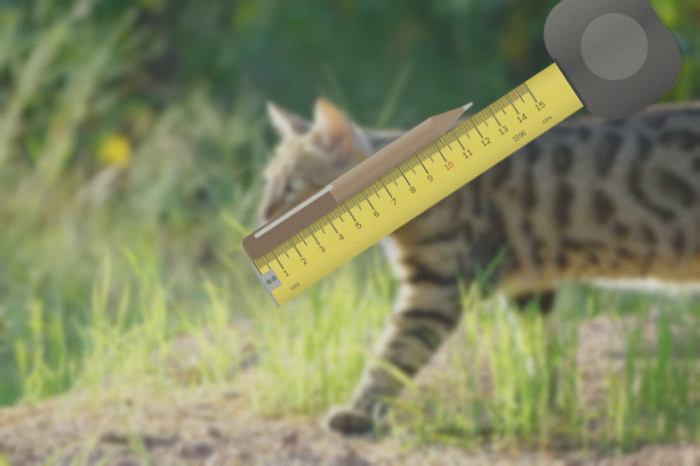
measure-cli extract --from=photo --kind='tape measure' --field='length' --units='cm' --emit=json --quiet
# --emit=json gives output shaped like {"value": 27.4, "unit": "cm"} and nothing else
{"value": 12.5, "unit": "cm"}
